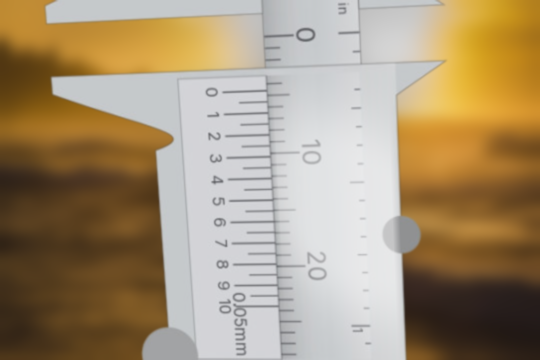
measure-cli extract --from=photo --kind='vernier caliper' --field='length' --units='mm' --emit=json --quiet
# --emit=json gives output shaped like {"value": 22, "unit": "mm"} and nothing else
{"value": 4.6, "unit": "mm"}
